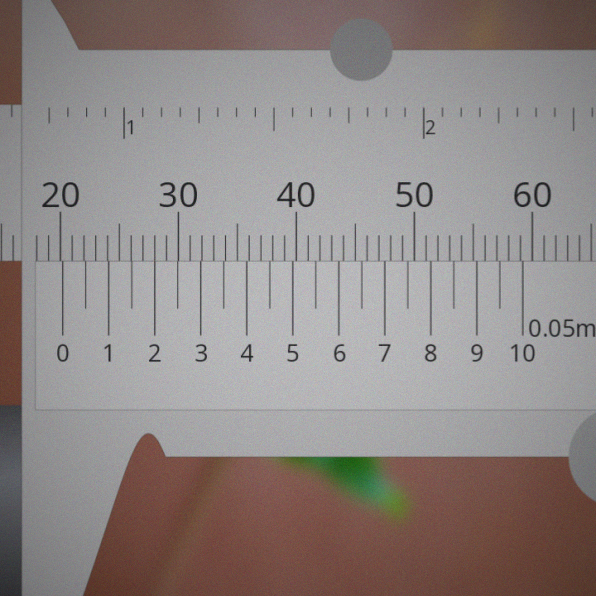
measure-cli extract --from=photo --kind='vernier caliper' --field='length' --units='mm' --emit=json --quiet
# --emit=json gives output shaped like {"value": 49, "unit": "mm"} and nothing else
{"value": 20.2, "unit": "mm"}
